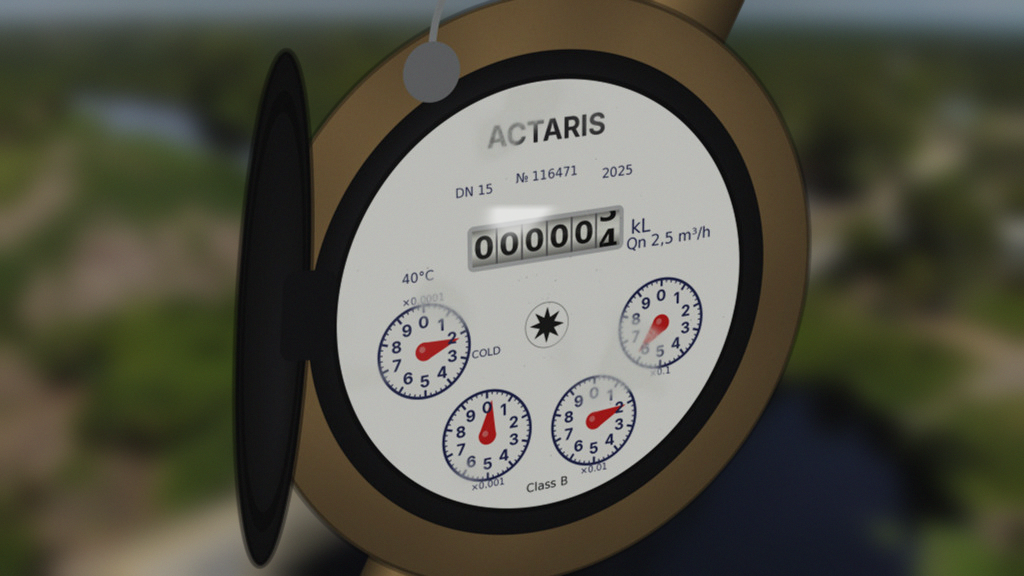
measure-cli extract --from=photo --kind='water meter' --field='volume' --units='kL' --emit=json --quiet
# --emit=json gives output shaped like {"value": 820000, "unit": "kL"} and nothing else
{"value": 3.6202, "unit": "kL"}
